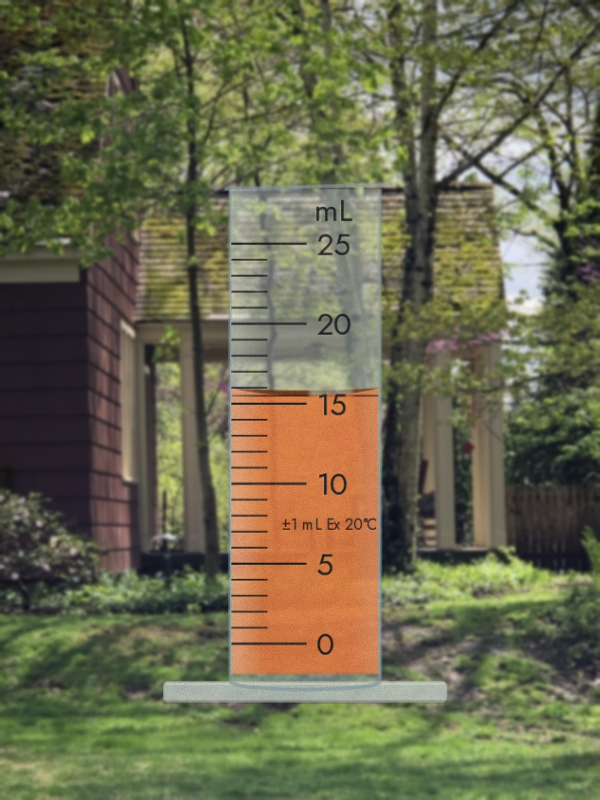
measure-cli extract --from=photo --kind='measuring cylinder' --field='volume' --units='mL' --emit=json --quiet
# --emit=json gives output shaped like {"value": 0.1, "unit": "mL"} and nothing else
{"value": 15.5, "unit": "mL"}
